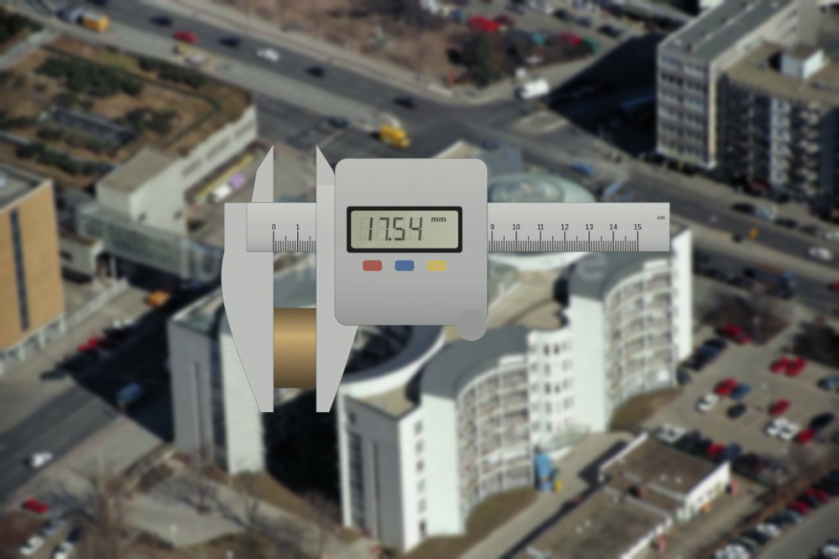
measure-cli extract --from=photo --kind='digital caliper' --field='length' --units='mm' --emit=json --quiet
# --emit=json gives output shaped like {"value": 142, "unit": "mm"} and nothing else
{"value": 17.54, "unit": "mm"}
